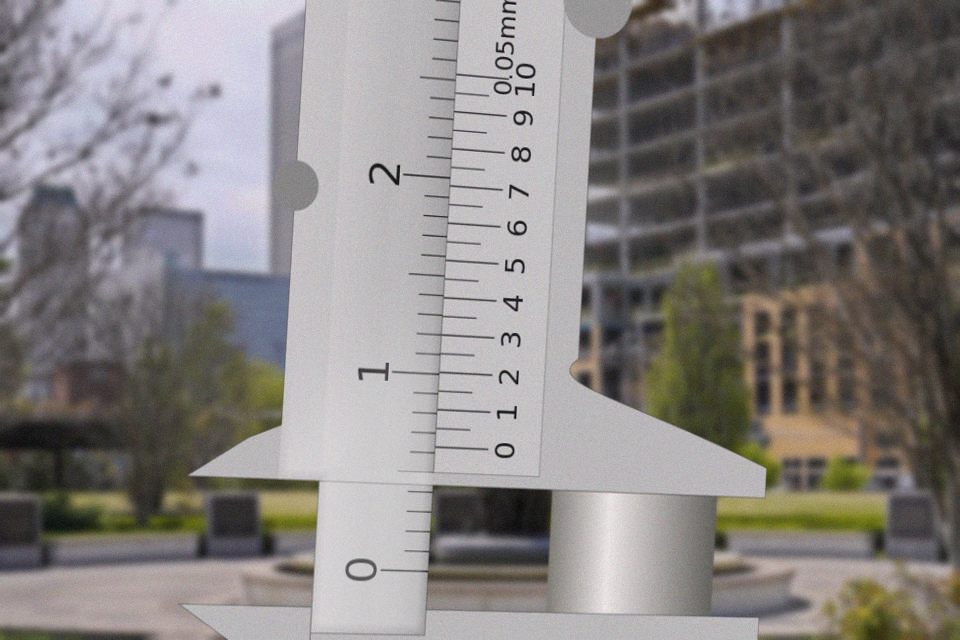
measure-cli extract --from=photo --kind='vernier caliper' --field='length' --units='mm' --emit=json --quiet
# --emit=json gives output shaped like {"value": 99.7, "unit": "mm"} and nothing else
{"value": 6.3, "unit": "mm"}
